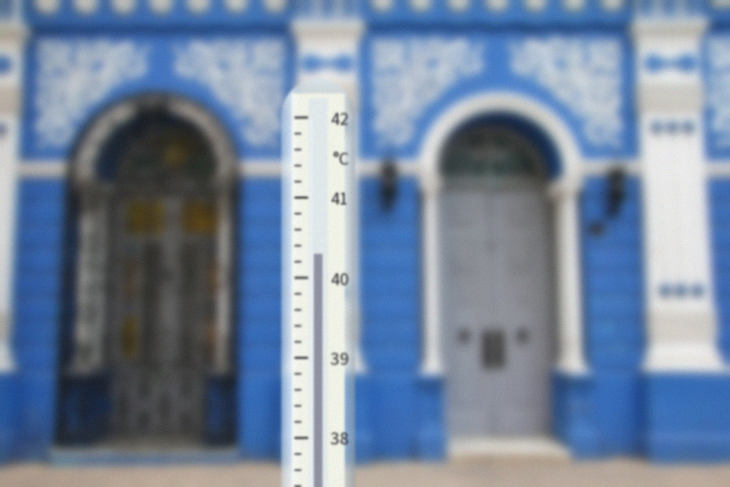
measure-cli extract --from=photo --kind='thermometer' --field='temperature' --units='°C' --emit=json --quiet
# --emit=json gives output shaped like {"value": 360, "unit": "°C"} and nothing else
{"value": 40.3, "unit": "°C"}
